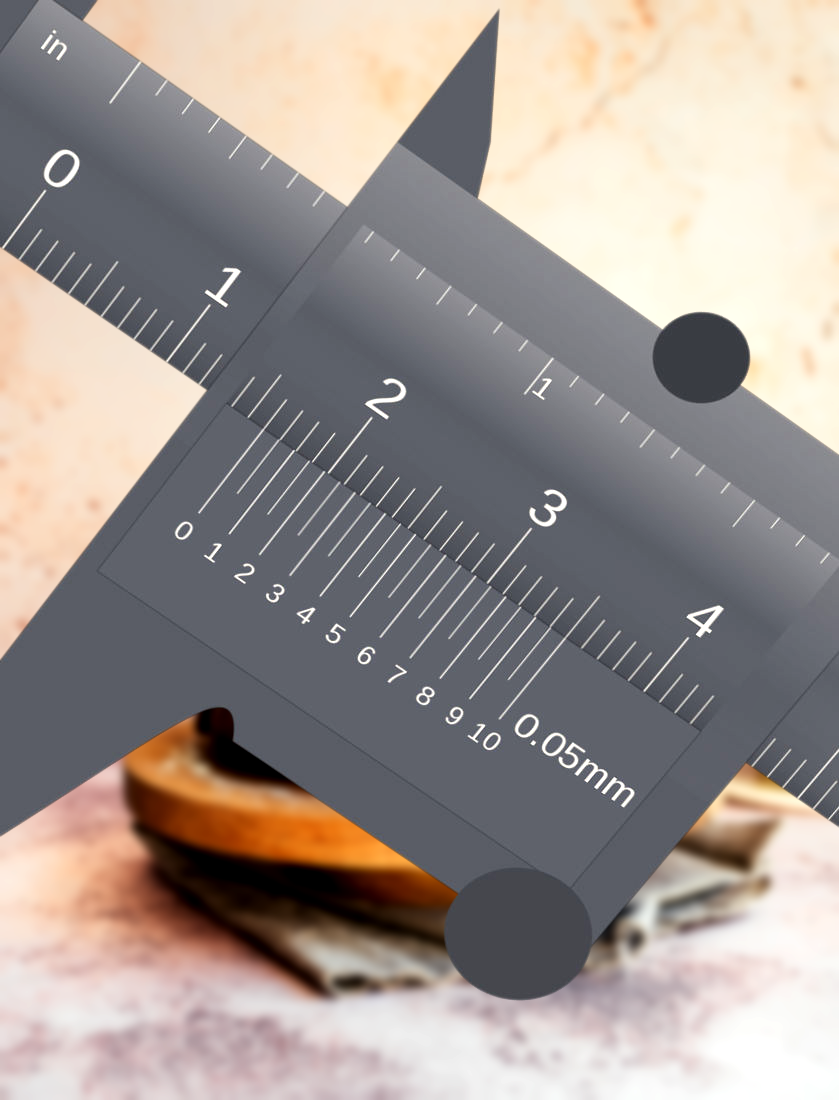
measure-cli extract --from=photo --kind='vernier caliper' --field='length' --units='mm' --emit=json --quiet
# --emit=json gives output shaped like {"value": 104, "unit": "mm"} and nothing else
{"value": 16.0, "unit": "mm"}
